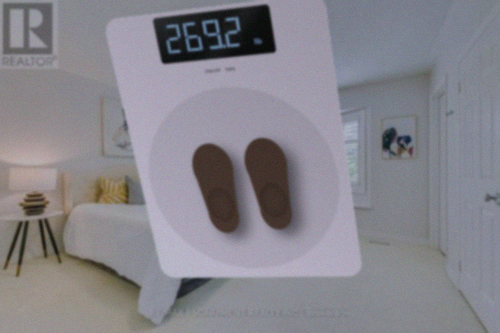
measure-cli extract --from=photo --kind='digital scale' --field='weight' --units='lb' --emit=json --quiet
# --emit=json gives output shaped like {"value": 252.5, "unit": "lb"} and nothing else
{"value": 269.2, "unit": "lb"}
